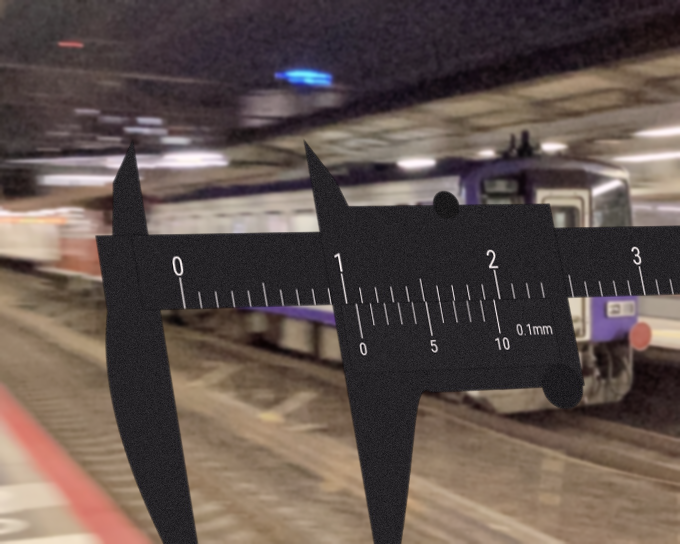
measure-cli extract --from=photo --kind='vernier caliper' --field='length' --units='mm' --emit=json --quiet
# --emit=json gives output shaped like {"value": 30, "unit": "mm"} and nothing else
{"value": 10.6, "unit": "mm"}
